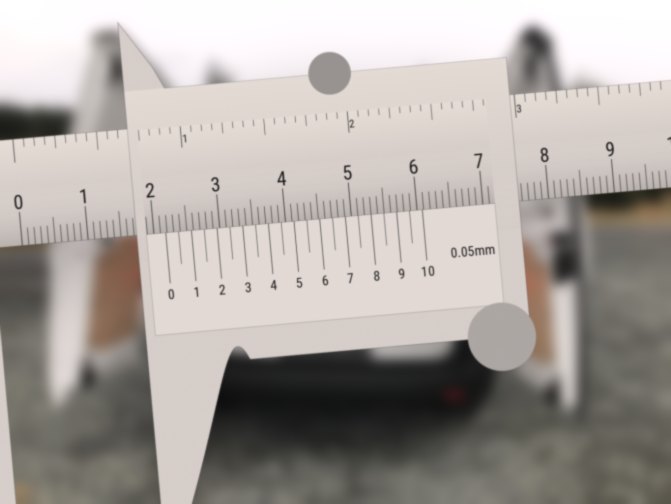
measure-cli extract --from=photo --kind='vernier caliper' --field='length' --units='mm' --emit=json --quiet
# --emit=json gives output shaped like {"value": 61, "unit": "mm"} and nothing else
{"value": 21.8, "unit": "mm"}
